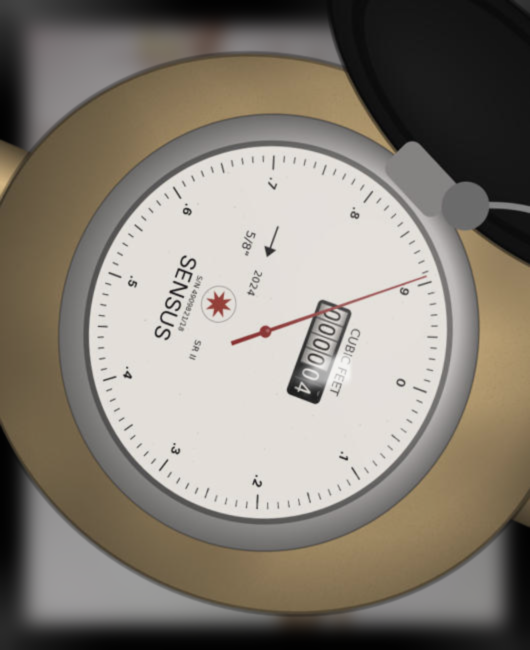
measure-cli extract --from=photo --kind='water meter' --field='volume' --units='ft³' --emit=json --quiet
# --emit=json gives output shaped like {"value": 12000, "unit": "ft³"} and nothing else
{"value": 3.89, "unit": "ft³"}
